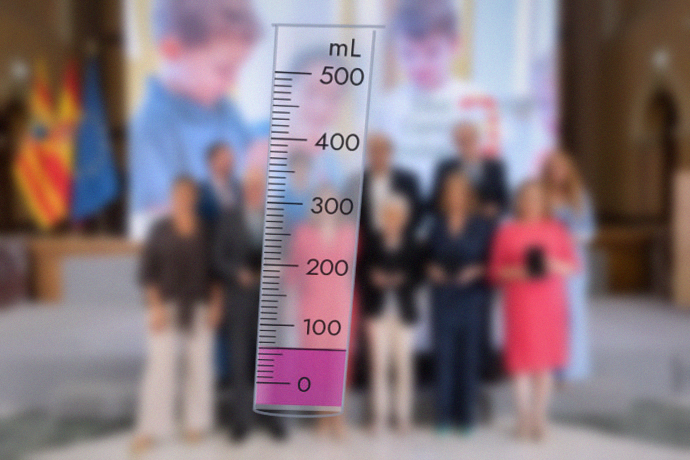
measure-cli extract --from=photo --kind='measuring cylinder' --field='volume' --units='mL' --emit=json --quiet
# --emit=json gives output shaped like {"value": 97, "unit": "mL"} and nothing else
{"value": 60, "unit": "mL"}
